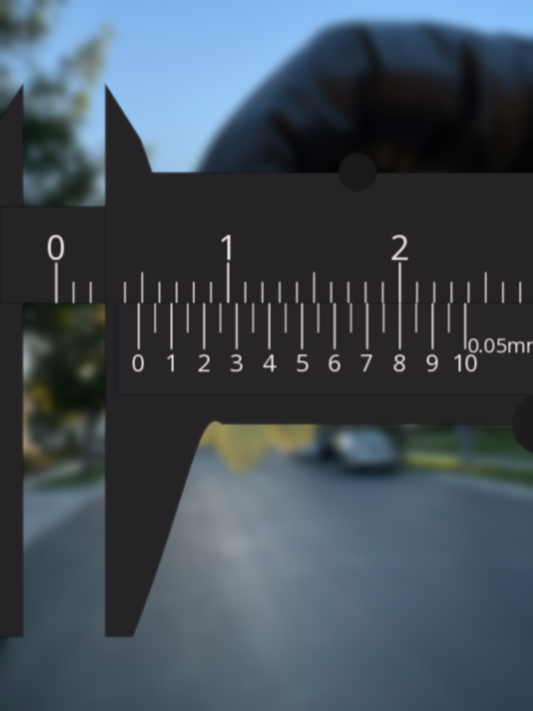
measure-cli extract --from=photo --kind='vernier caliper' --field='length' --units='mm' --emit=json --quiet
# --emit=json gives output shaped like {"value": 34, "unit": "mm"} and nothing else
{"value": 4.8, "unit": "mm"}
